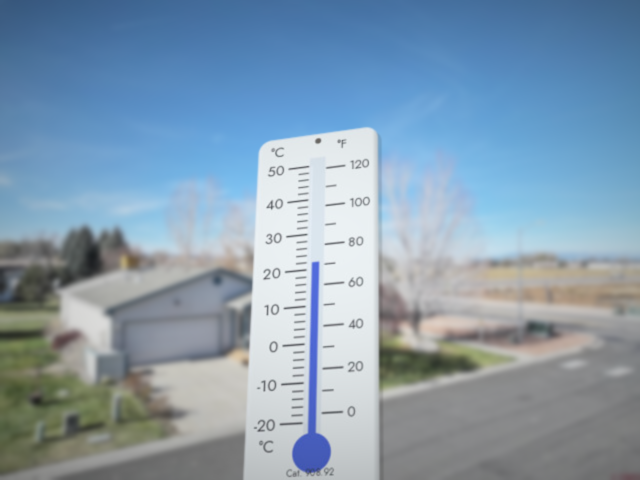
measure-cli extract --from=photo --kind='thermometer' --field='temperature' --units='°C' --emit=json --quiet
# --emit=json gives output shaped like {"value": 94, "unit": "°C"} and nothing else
{"value": 22, "unit": "°C"}
